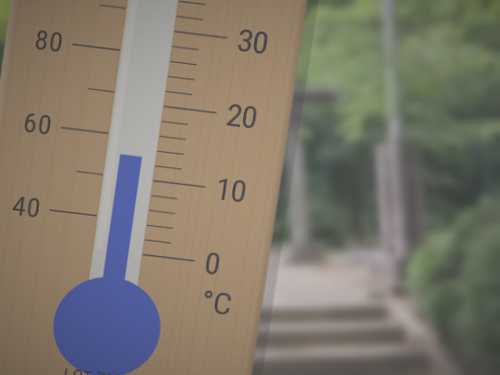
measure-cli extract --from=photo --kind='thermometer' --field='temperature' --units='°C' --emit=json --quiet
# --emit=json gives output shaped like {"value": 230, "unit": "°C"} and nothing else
{"value": 13, "unit": "°C"}
